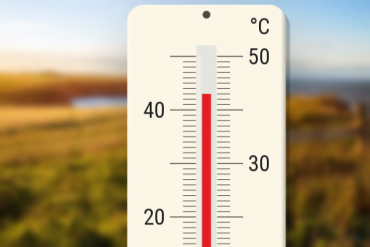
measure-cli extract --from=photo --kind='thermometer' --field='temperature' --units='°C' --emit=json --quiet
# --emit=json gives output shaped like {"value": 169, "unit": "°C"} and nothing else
{"value": 43, "unit": "°C"}
